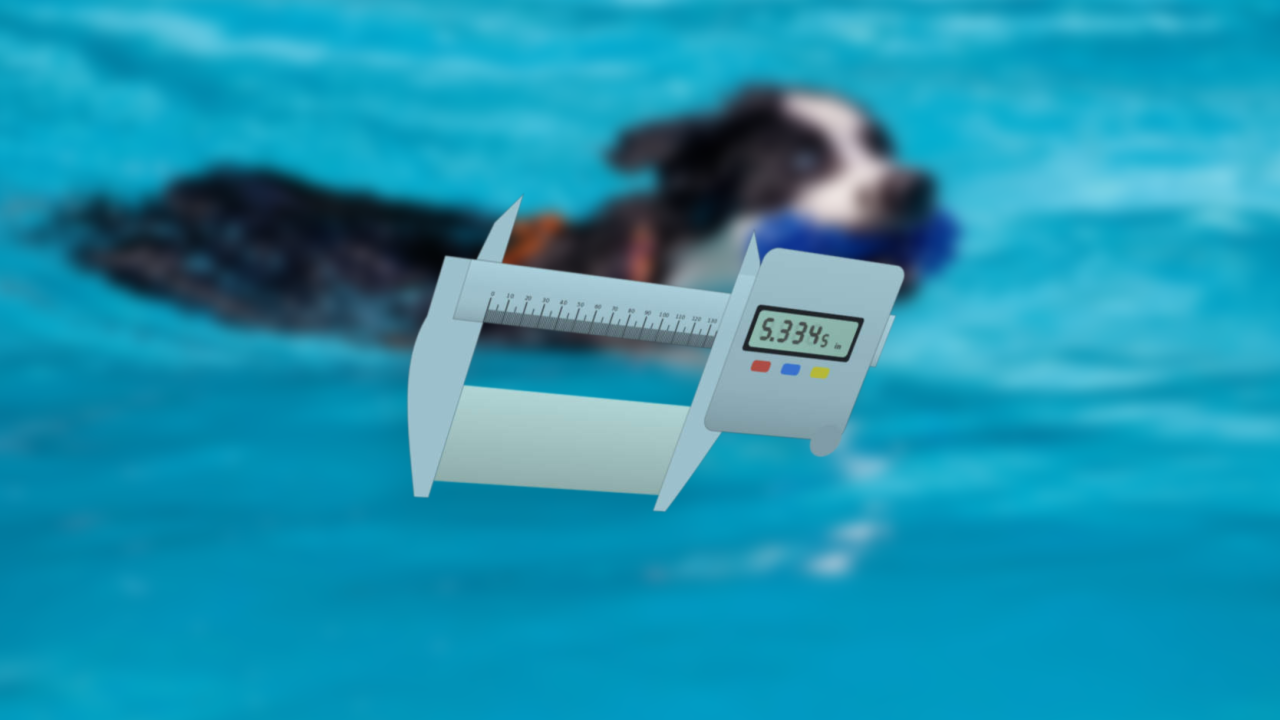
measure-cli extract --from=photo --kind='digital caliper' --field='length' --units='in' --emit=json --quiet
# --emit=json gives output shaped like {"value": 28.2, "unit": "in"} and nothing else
{"value": 5.3345, "unit": "in"}
